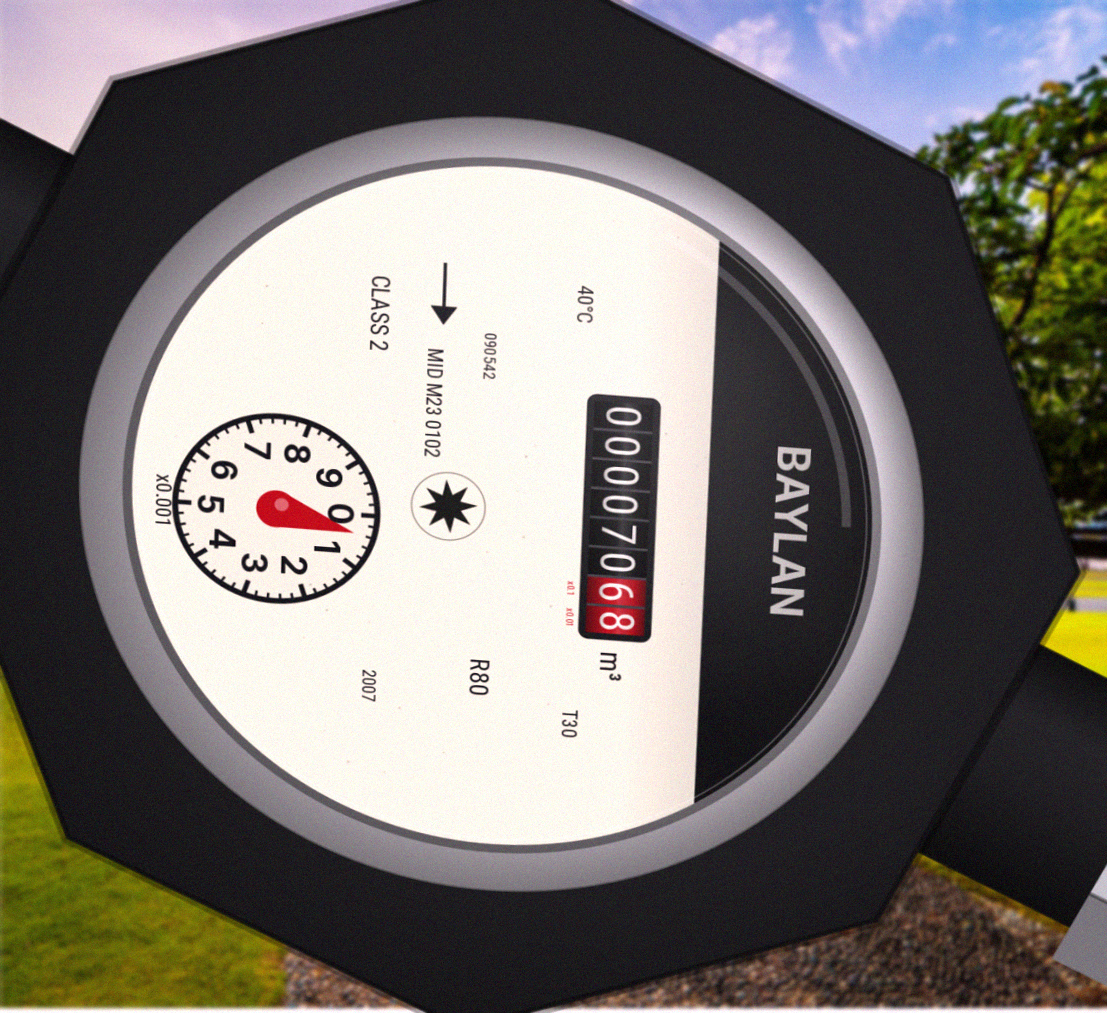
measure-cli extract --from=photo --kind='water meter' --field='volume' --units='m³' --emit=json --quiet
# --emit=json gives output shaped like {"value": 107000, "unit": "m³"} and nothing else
{"value": 70.680, "unit": "m³"}
